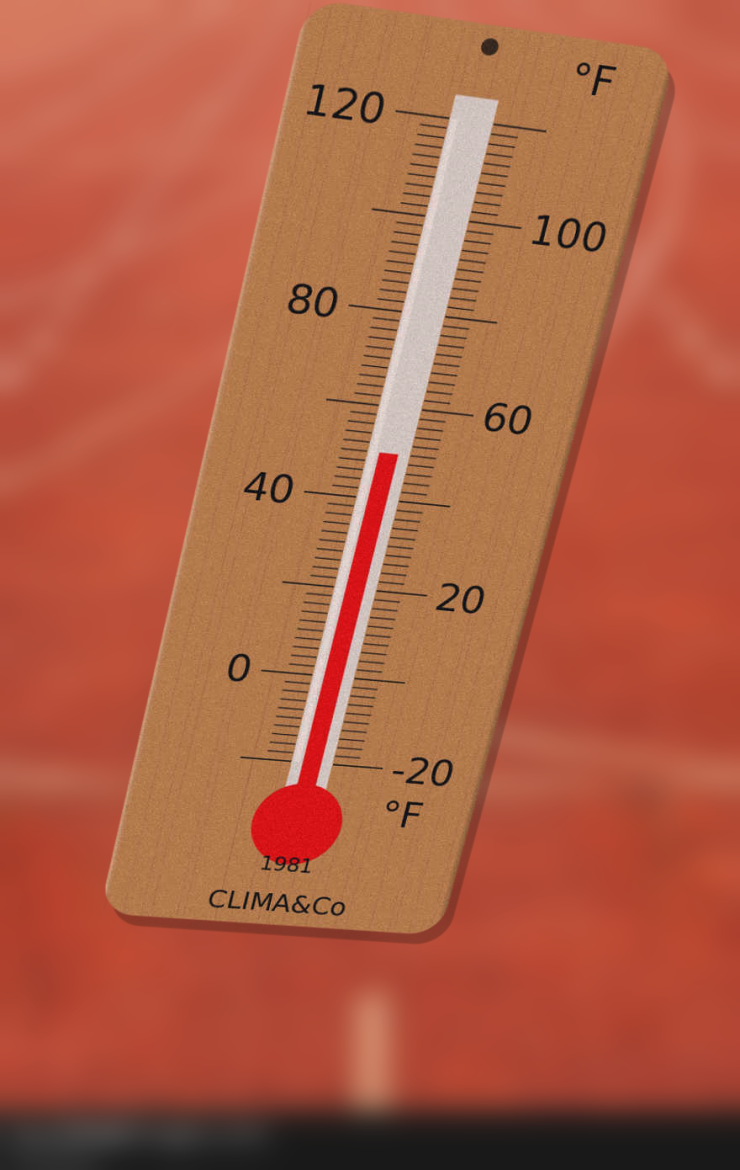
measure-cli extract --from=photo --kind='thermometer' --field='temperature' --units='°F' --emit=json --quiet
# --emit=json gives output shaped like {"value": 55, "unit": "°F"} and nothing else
{"value": 50, "unit": "°F"}
